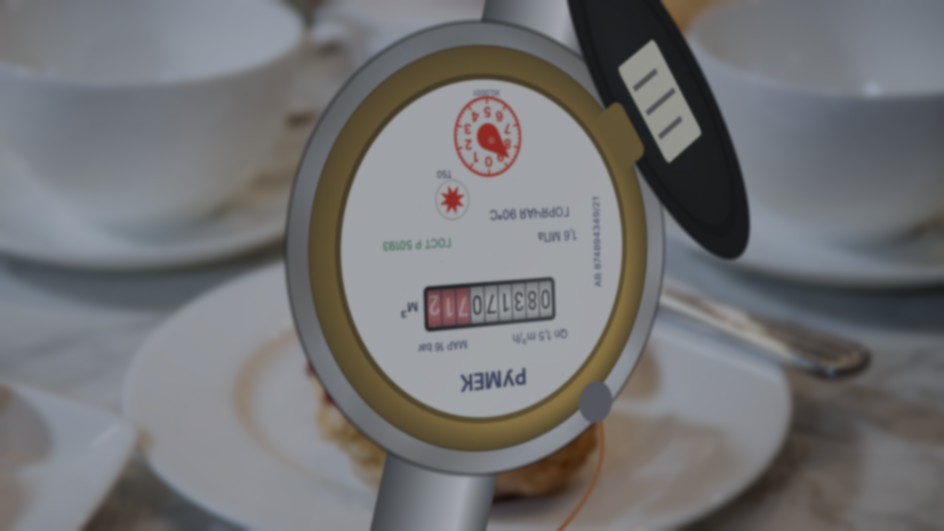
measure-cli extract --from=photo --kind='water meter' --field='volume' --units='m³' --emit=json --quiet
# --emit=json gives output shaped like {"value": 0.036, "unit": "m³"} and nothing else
{"value": 83170.7118, "unit": "m³"}
